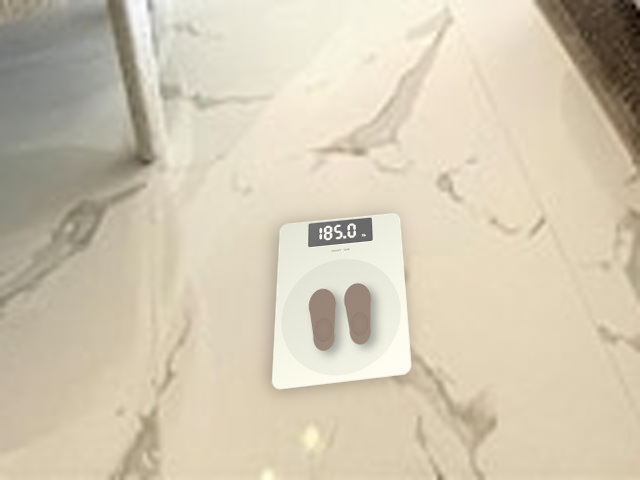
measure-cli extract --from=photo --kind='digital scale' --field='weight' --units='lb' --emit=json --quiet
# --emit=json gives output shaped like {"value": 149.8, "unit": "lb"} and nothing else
{"value": 185.0, "unit": "lb"}
